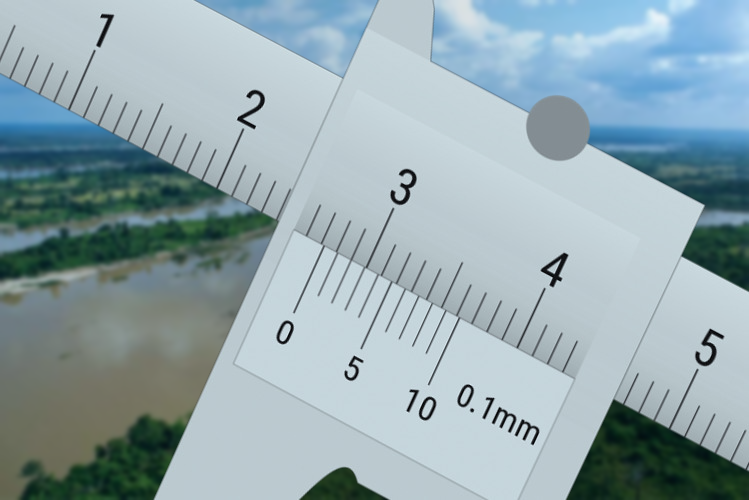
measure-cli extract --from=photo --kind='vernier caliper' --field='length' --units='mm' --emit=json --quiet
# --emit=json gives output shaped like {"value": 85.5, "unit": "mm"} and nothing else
{"value": 27.2, "unit": "mm"}
